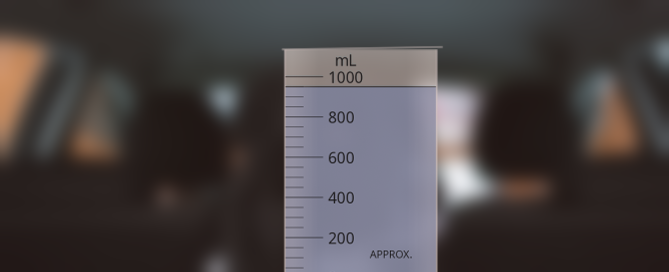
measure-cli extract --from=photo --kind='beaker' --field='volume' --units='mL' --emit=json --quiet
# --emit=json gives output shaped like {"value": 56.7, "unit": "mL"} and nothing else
{"value": 950, "unit": "mL"}
